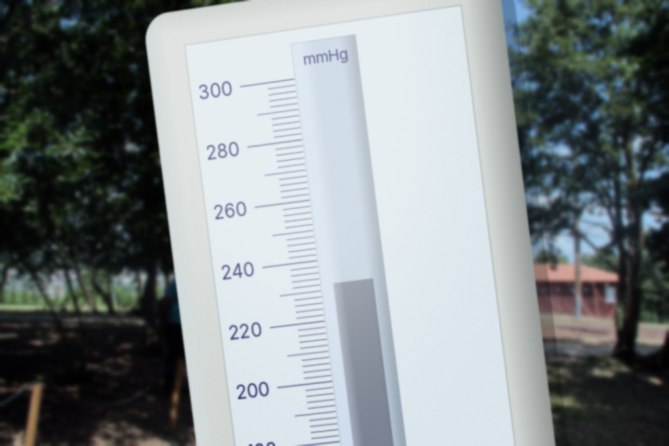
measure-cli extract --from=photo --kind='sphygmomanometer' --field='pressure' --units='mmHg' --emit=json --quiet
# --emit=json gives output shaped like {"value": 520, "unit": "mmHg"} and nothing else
{"value": 232, "unit": "mmHg"}
